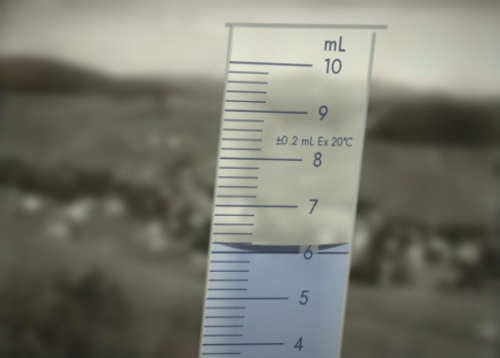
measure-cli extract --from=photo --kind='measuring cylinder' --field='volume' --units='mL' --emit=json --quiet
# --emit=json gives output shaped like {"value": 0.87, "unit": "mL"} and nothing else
{"value": 6, "unit": "mL"}
